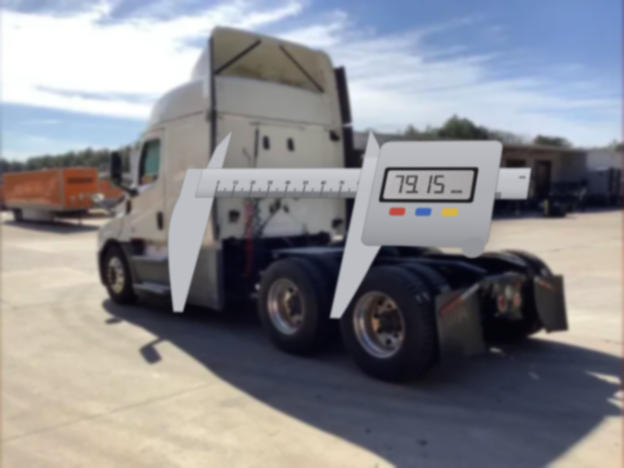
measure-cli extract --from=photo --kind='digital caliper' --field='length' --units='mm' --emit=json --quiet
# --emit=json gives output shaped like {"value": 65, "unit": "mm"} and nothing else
{"value": 79.15, "unit": "mm"}
